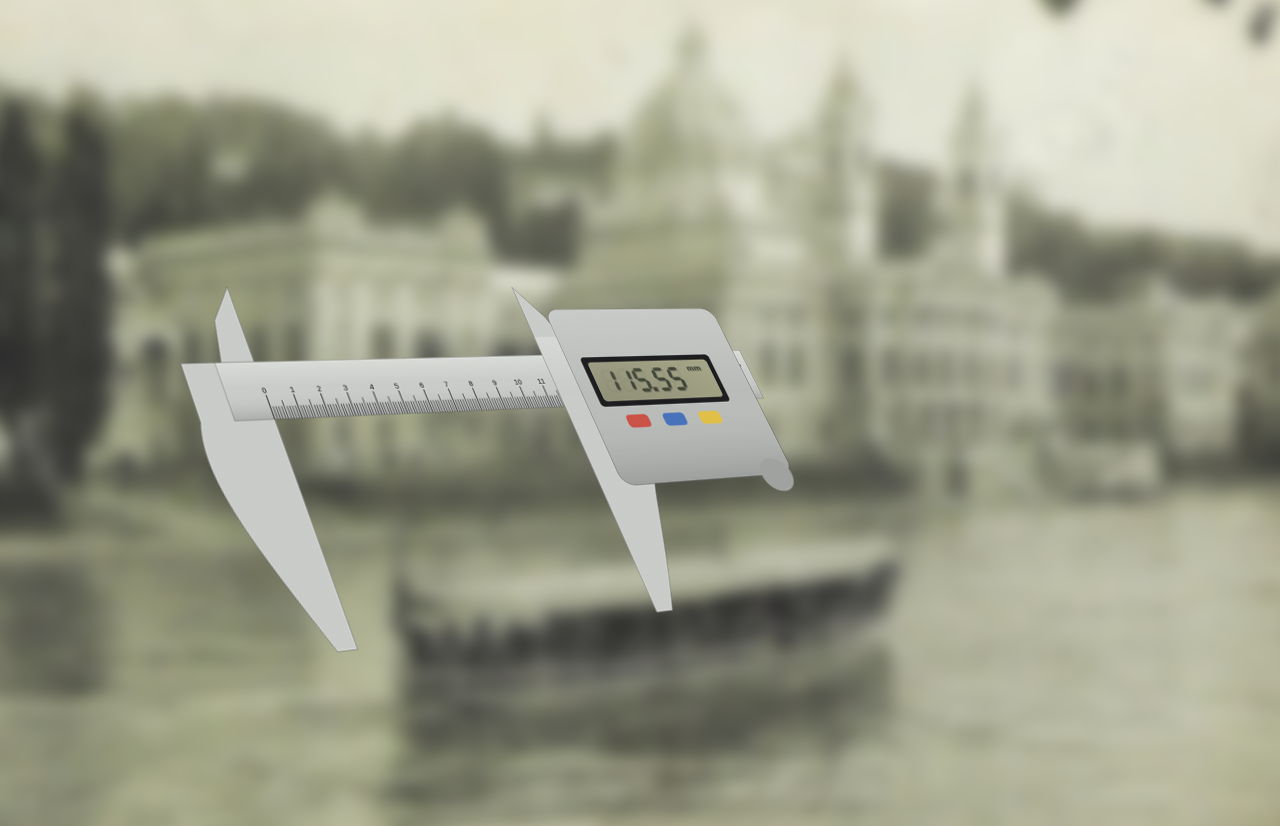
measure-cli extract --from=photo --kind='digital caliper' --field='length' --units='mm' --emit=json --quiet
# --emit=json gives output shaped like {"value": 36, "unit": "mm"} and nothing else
{"value": 115.55, "unit": "mm"}
